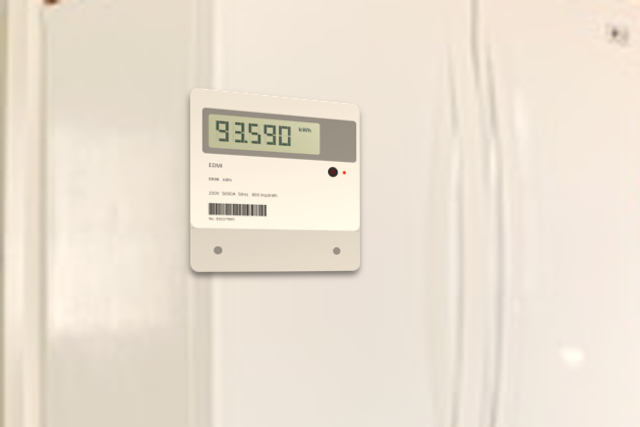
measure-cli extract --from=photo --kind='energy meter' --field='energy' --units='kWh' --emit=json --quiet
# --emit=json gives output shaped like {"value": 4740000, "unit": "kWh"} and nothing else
{"value": 93.590, "unit": "kWh"}
